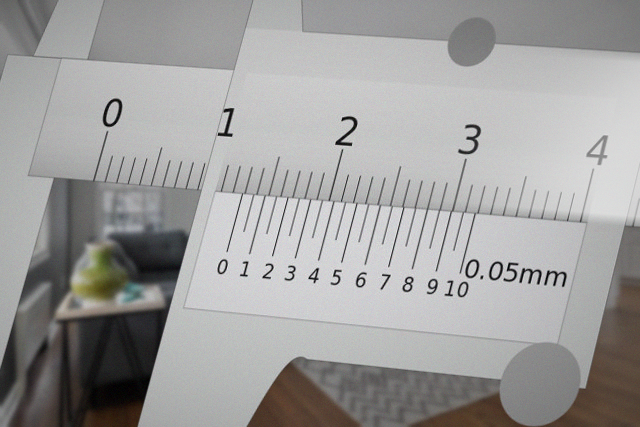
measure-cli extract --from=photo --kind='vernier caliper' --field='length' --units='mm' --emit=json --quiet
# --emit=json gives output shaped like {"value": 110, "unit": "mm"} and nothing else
{"value": 12.8, "unit": "mm"}
